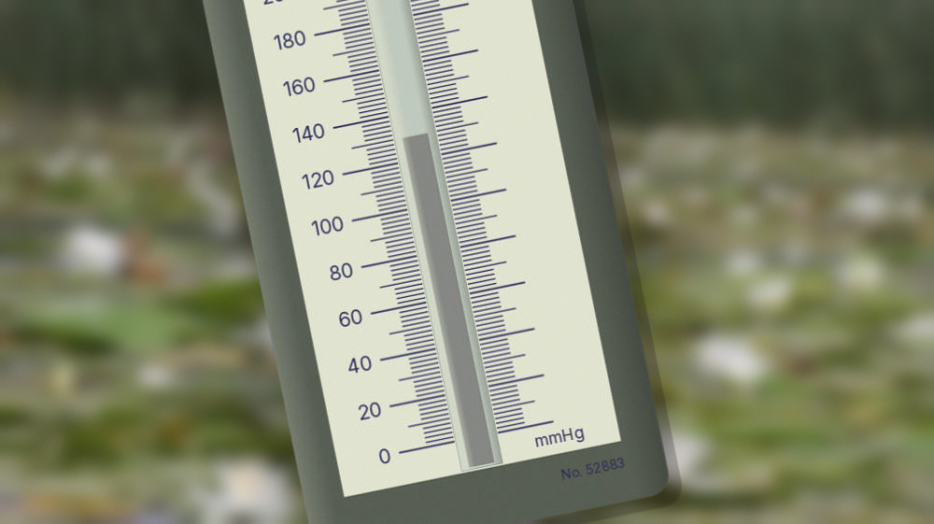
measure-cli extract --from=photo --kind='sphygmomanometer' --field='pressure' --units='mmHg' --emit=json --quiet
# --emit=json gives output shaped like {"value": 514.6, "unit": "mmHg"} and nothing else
{"value": 130, "unit": "mmHg"}
